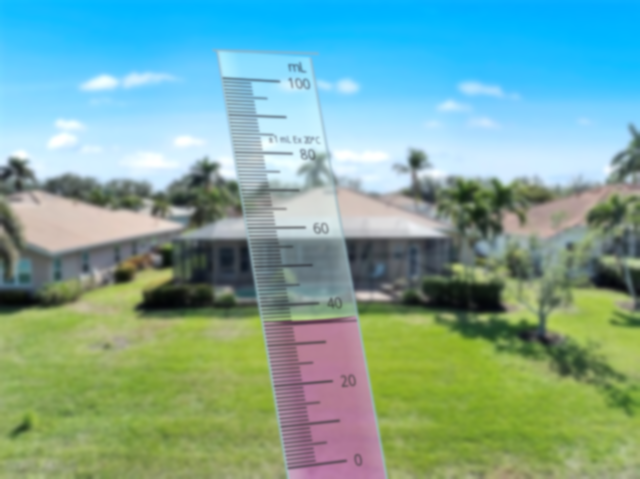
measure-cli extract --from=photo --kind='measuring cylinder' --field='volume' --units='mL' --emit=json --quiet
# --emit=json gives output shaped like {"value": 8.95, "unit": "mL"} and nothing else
{"value": 35, "unit": "mL"}
